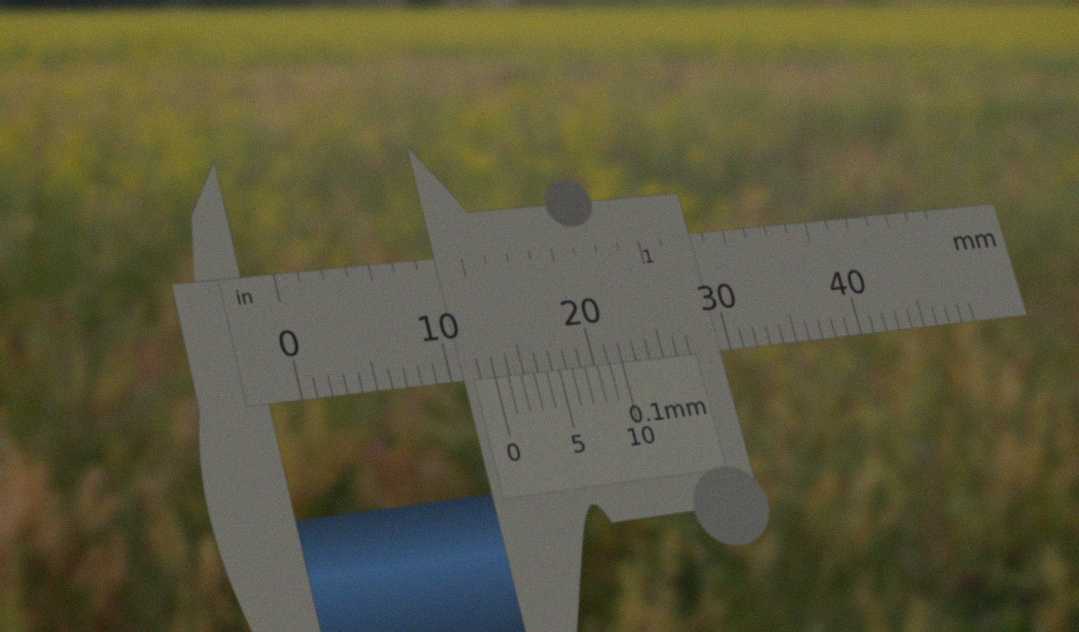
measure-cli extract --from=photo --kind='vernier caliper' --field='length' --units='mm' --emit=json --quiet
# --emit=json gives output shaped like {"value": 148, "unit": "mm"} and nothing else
{"value": 13.0, "unit": "mm"}
